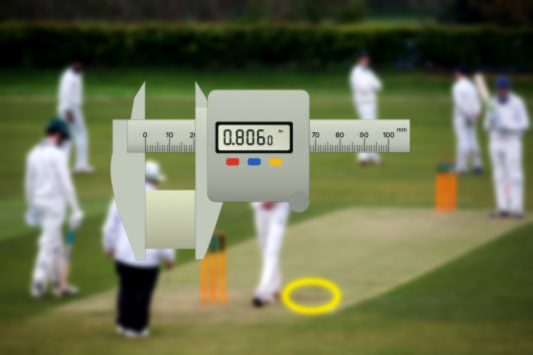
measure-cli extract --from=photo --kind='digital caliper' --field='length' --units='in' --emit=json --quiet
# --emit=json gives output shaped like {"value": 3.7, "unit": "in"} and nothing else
{"value": 0.8060, "unit": "in"}
